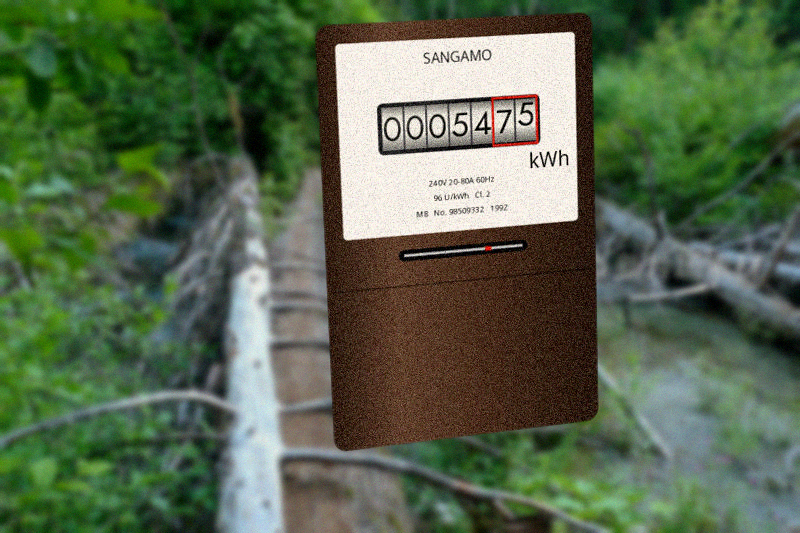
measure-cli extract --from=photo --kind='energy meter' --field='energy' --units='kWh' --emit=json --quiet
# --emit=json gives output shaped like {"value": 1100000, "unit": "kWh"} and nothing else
{"value": 54.75, "unit": "kWh"}
